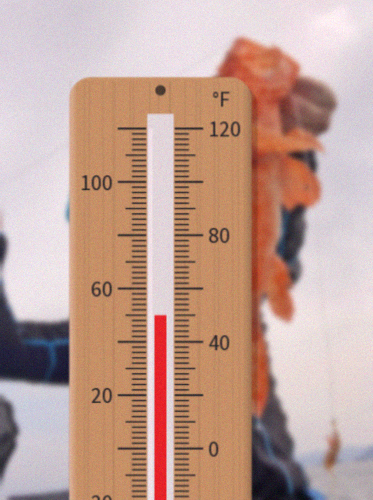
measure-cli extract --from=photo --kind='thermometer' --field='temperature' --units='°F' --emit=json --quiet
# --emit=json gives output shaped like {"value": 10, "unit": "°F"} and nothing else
{"value": 50, "unit": "°F"}
